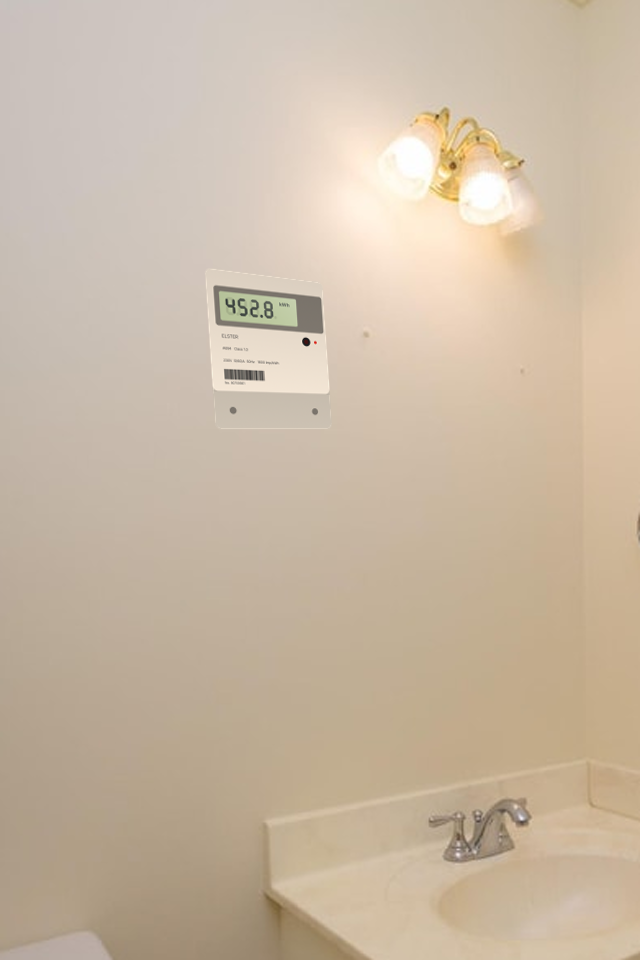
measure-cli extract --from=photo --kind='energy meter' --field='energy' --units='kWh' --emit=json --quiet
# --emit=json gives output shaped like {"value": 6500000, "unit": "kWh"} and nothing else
{"value": 452.8, "unit": "kWh"}
